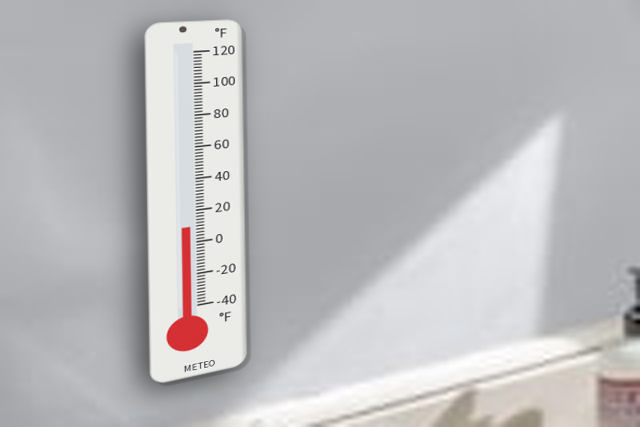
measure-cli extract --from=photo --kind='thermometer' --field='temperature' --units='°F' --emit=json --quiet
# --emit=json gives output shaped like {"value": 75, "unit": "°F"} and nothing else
{"value": 10, "unit": "°F"}
